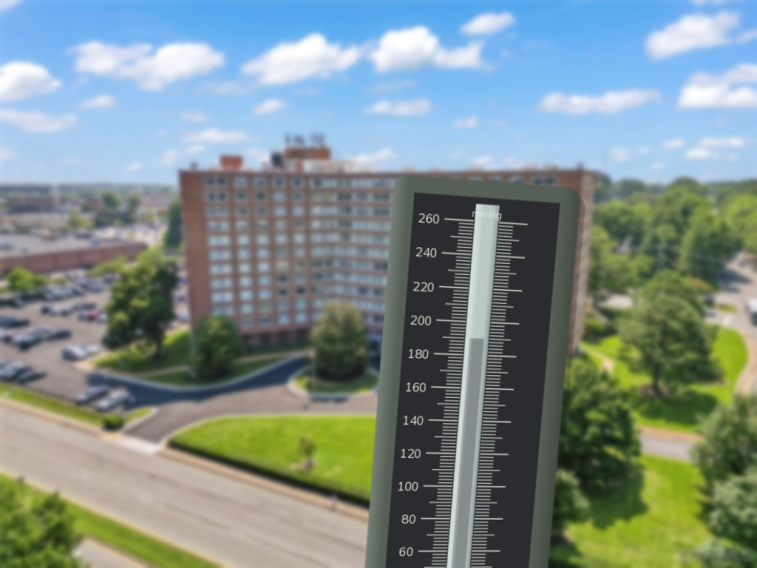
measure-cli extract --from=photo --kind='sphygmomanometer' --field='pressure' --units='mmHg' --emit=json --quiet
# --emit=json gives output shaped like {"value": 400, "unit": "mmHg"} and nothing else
{"value": 190, "unit": "mmHg"}
